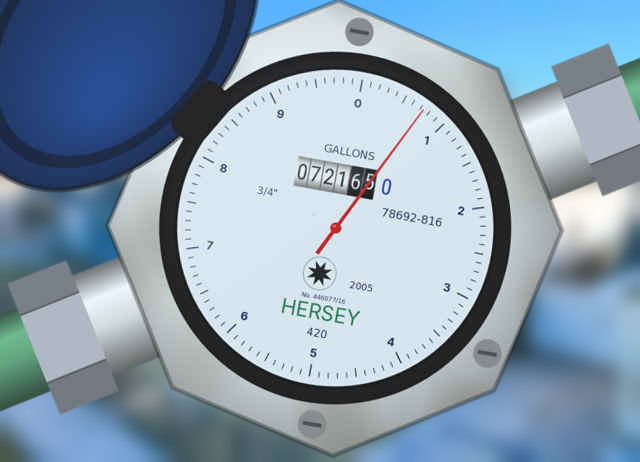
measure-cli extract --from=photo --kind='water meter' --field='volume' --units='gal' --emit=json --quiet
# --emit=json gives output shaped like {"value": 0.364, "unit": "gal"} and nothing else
{"value": 721650.7, "unit": "gal"}
